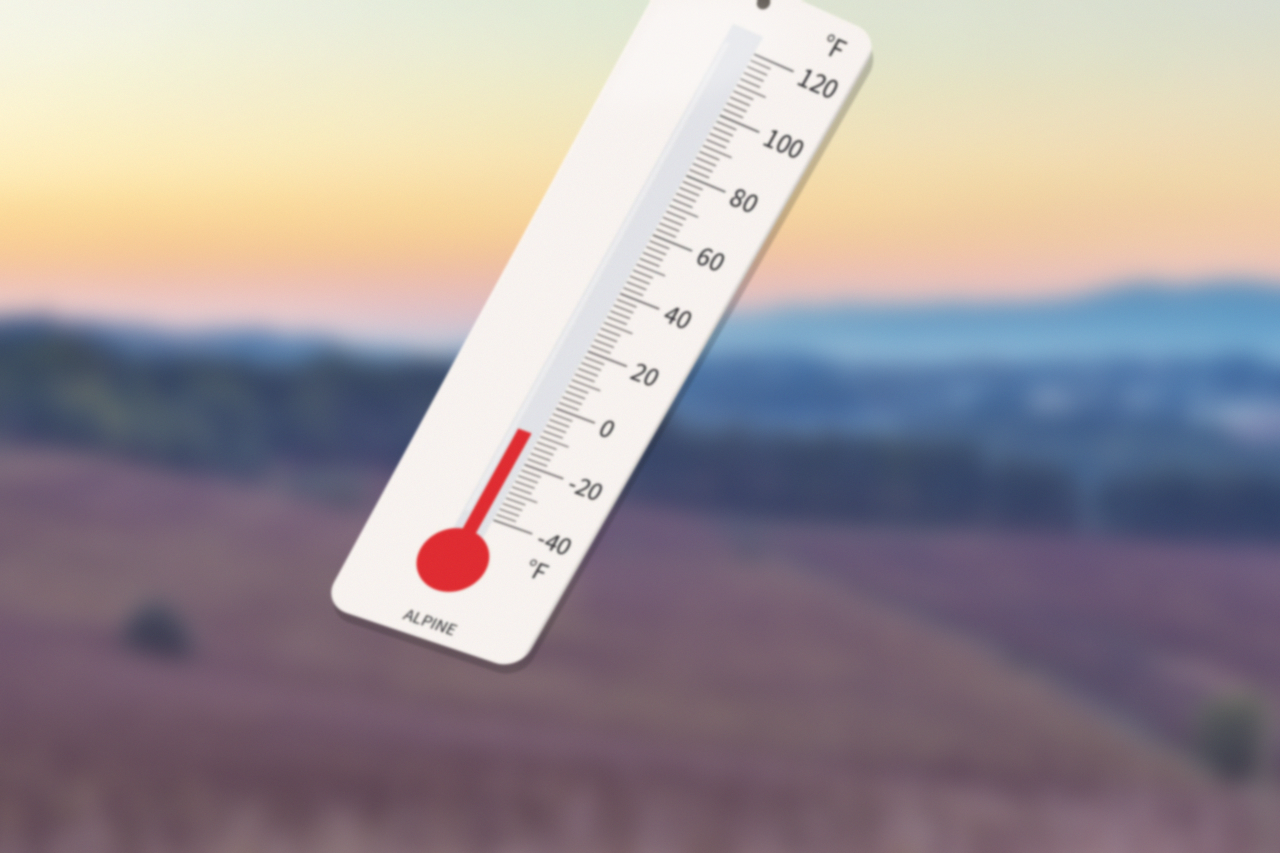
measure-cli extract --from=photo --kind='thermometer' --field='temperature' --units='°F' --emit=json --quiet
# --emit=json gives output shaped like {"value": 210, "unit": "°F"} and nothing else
{"value": -10, "unit": "°F"}
